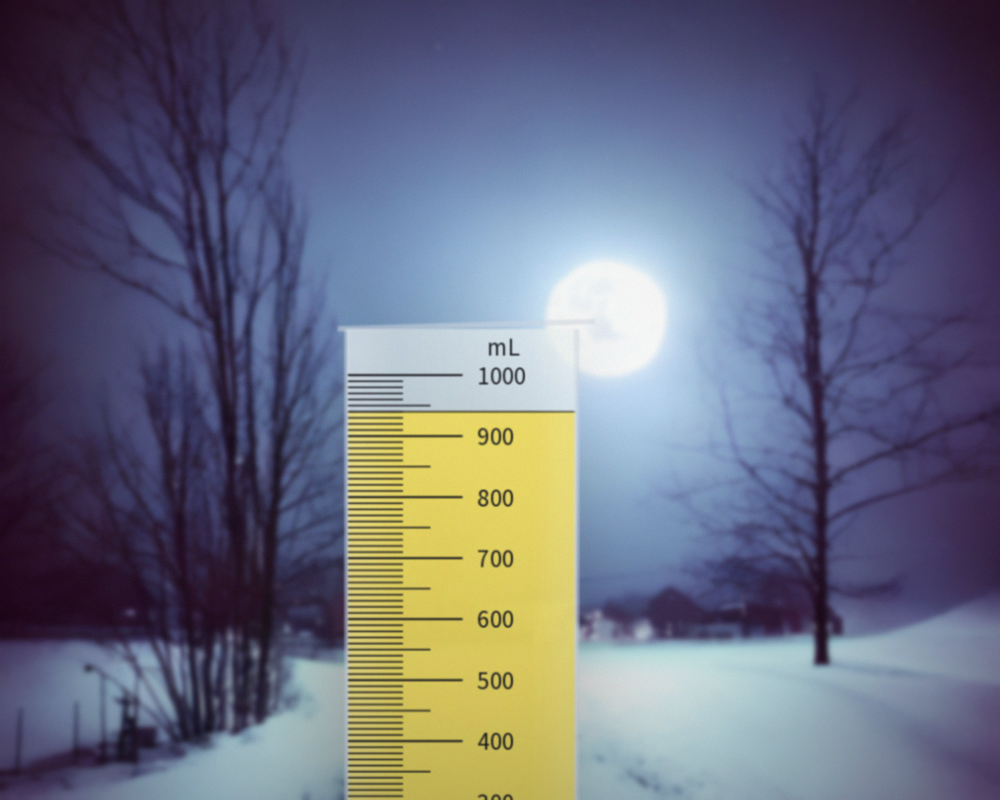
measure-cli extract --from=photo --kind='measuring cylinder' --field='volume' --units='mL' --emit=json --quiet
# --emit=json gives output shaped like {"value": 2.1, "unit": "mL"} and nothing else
{"value": 940, "unit": "mL"}
